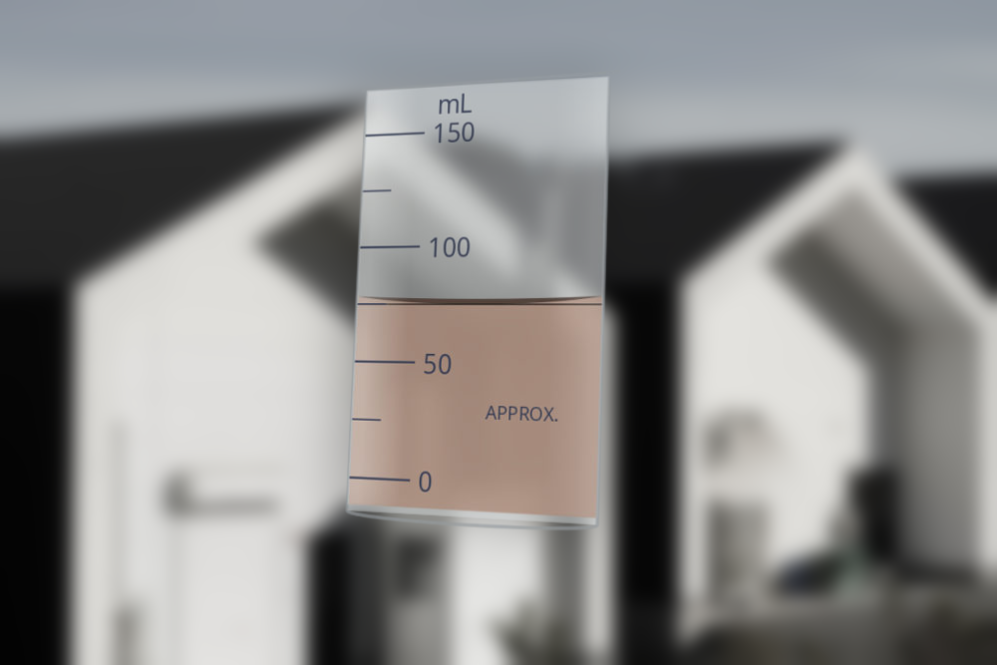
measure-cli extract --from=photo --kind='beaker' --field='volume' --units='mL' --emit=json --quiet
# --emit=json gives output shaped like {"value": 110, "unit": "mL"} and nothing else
{"value": 75, "unit": "mL"}
